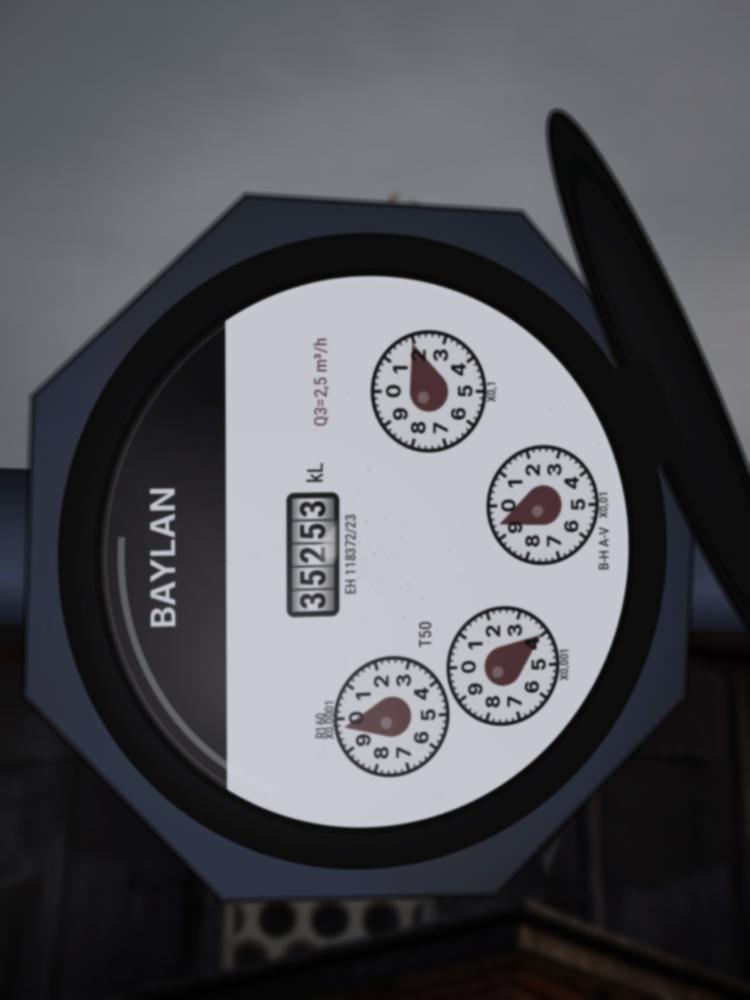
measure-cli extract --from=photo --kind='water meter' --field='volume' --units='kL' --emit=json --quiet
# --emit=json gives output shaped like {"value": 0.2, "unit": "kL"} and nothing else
{"value": 35253.1939, "unit": "kL"}
